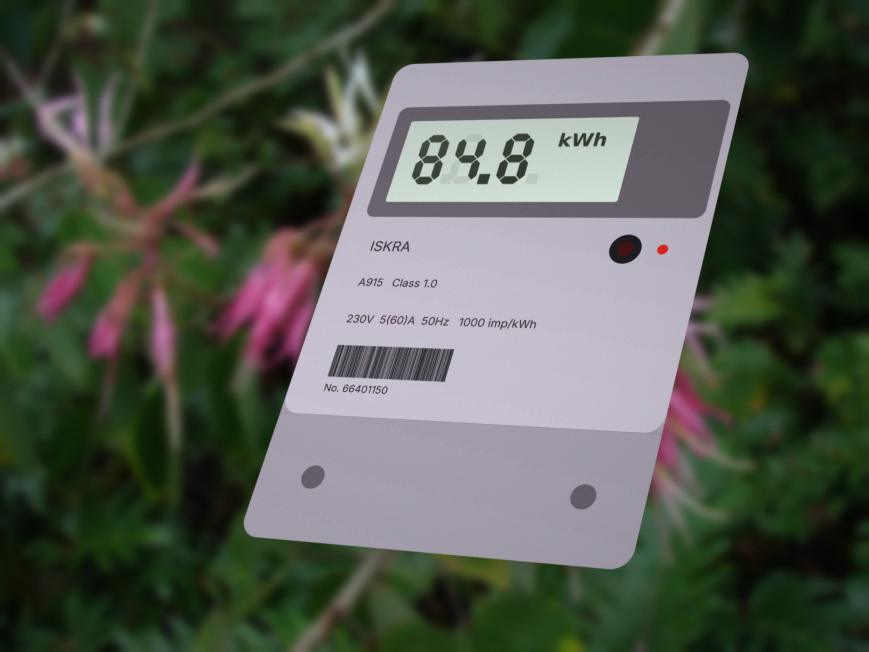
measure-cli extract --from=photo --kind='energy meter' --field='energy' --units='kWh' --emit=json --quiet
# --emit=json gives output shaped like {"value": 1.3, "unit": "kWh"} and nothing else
{"value": 84.8, "unit": "kWh"}
